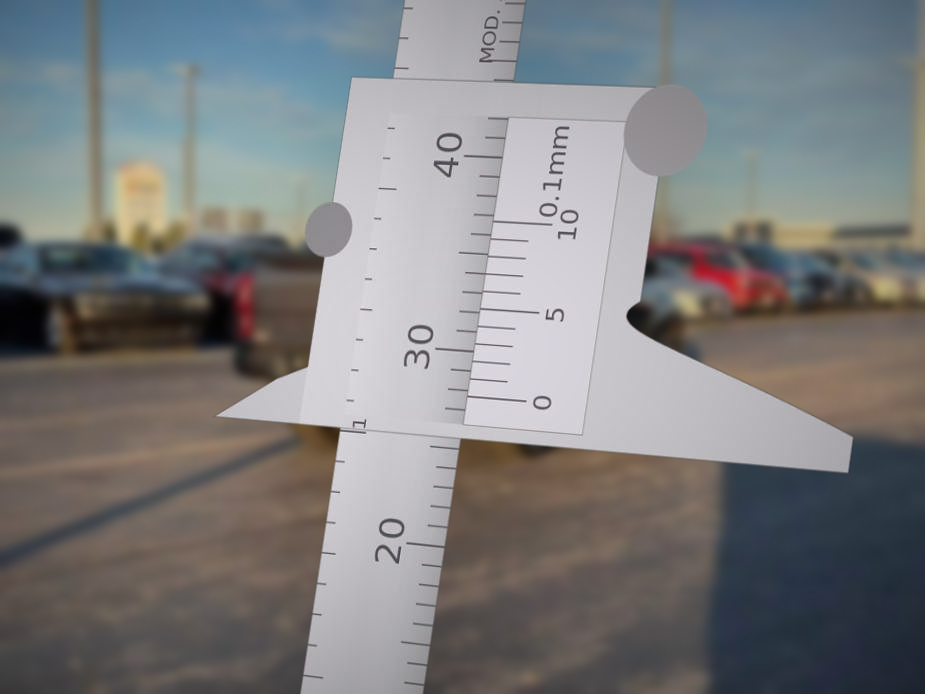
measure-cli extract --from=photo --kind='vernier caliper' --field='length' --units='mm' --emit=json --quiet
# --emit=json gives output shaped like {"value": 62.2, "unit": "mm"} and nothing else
{"value": 27.7, "unit": "mm"}
